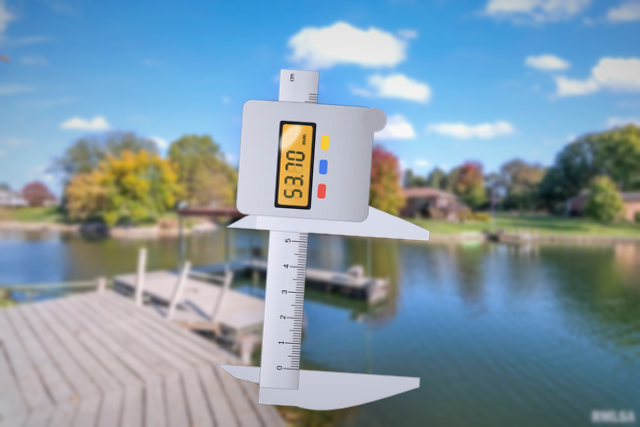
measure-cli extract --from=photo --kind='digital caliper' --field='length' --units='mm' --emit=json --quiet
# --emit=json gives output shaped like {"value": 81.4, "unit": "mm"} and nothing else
{"value": 53.70, "unit": "mm"}
